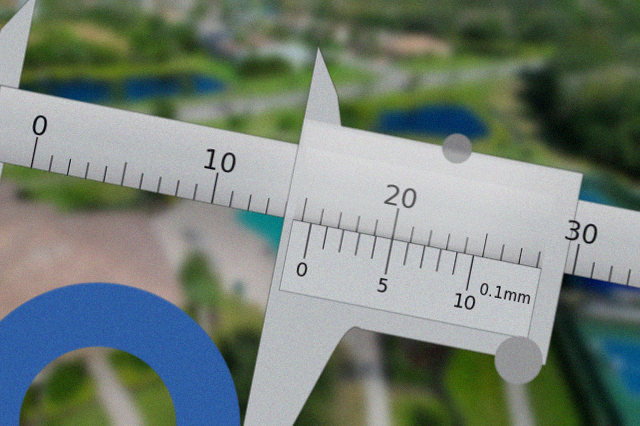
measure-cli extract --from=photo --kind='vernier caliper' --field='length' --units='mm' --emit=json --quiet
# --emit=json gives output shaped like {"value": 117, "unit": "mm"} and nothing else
{"value": 15.5, "unit": "mm"}
